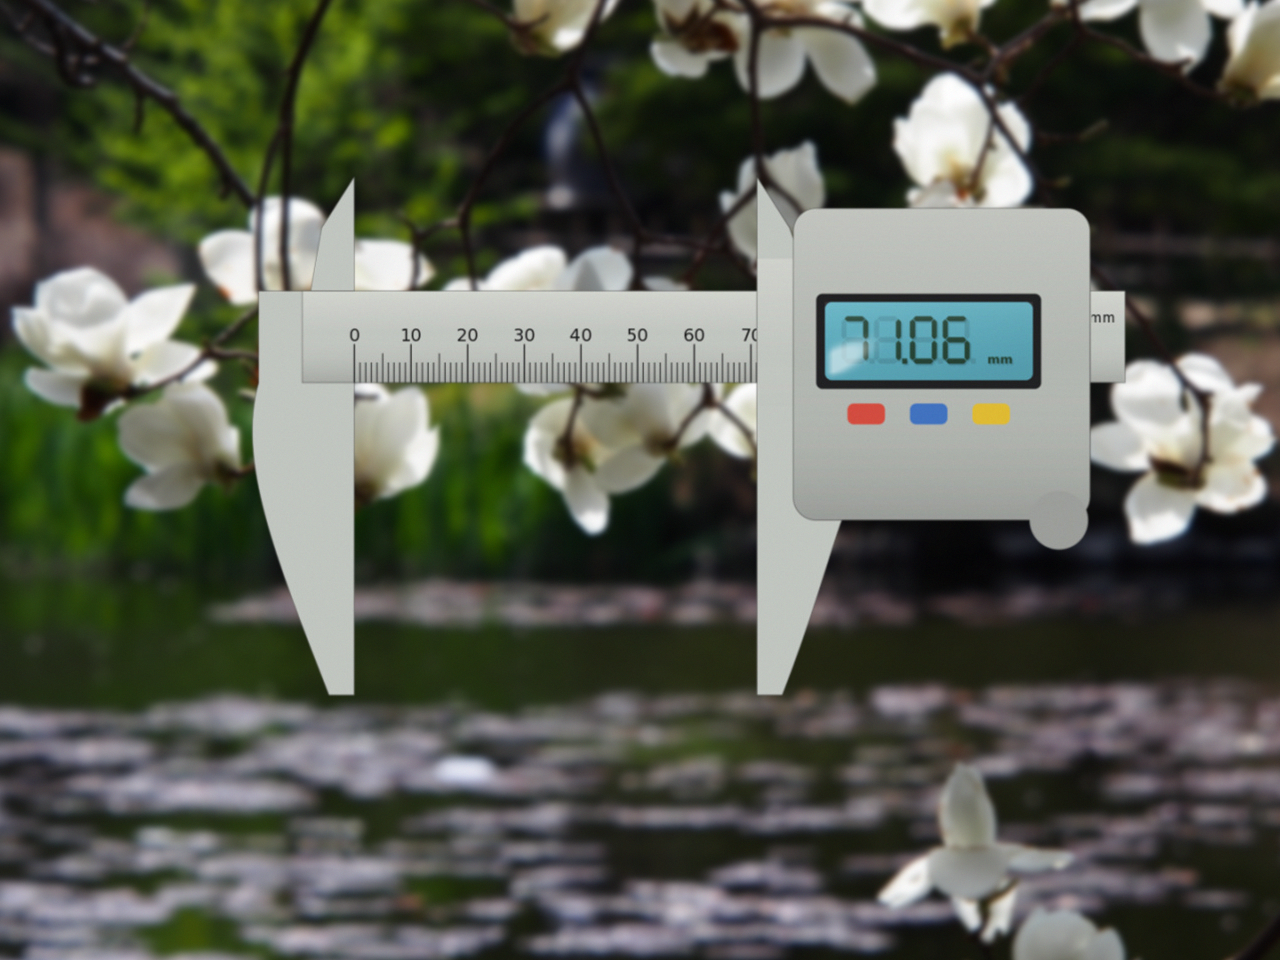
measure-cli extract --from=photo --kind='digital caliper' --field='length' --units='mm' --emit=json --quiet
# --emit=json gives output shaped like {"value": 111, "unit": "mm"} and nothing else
{"value": 71.06, "unit": "mm"}
